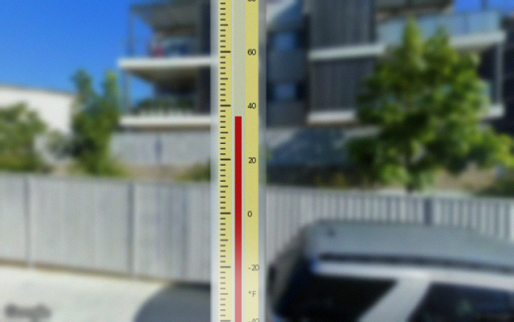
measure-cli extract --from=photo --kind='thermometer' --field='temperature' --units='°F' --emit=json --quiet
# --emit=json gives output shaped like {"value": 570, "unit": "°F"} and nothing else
{"value": 36, "unit": "°F"}
